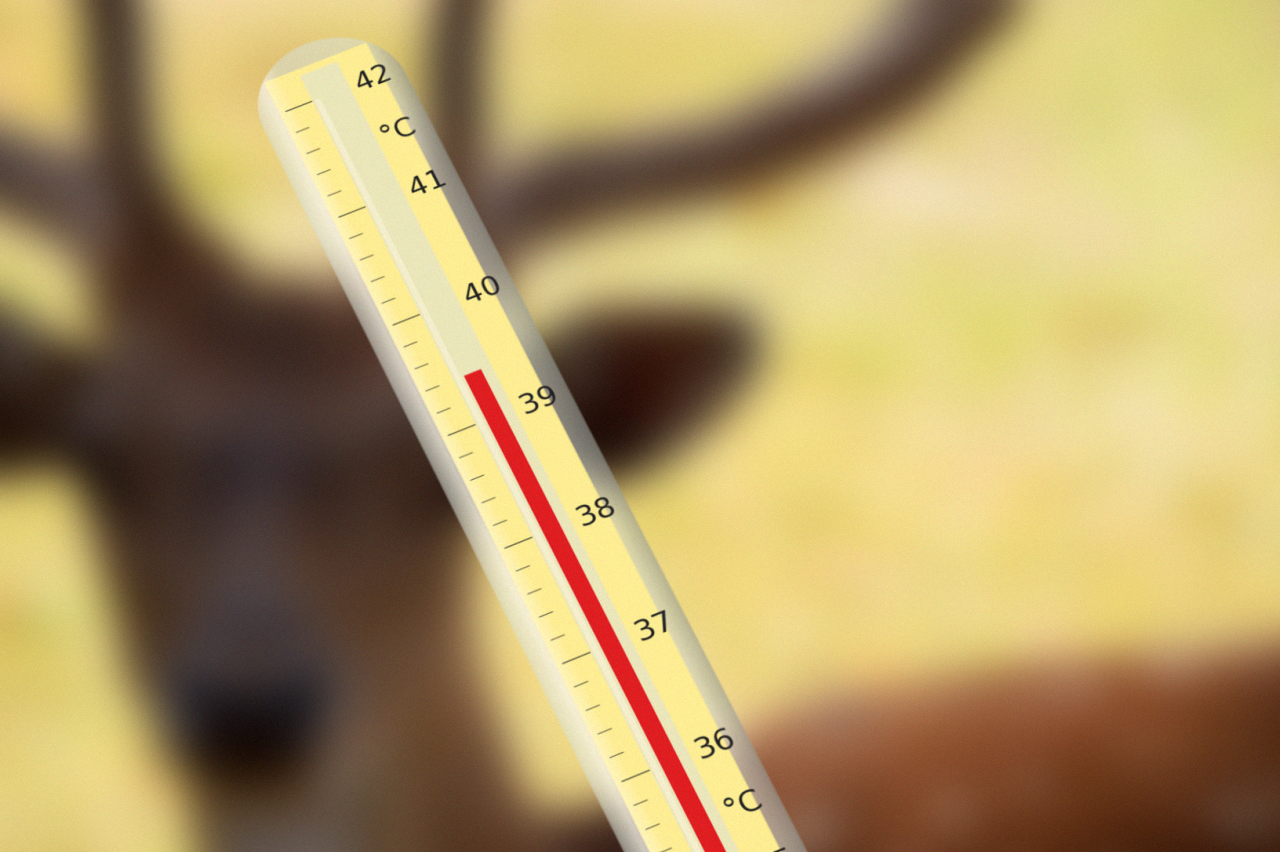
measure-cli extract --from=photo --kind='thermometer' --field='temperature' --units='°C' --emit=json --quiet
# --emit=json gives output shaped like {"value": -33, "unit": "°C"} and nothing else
{"value": 39.4, "unit": "°C"}
